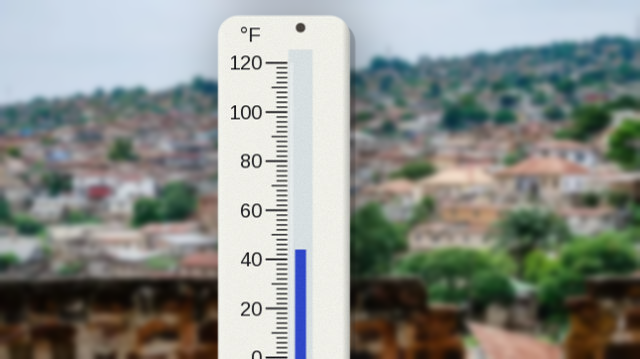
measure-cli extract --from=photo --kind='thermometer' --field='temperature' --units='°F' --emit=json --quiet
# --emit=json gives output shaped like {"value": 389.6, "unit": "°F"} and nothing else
{"value": 44, "unit": "°F"}
